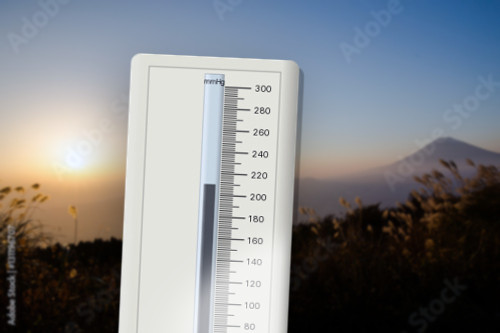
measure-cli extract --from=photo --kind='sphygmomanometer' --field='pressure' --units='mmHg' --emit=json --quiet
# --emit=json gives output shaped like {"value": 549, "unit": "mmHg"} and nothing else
{"value": 210, "unit": "mmHg"}
